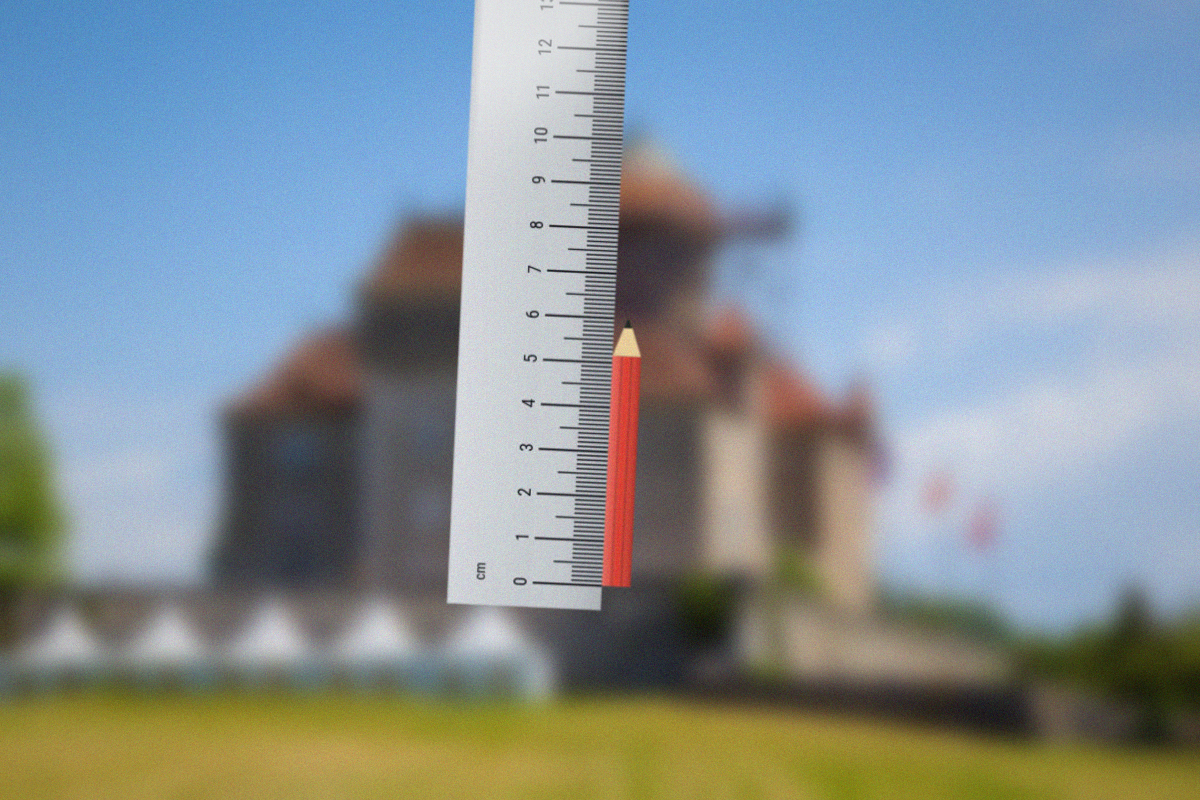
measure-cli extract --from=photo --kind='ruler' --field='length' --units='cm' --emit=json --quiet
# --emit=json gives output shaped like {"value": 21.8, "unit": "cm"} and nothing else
{"value": 6, "unit": "cm"}
